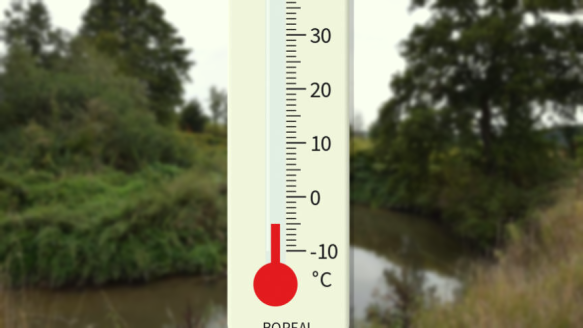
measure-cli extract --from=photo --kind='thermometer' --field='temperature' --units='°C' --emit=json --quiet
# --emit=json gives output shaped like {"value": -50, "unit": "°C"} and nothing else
{"value": -5, "unit": "°C"}
